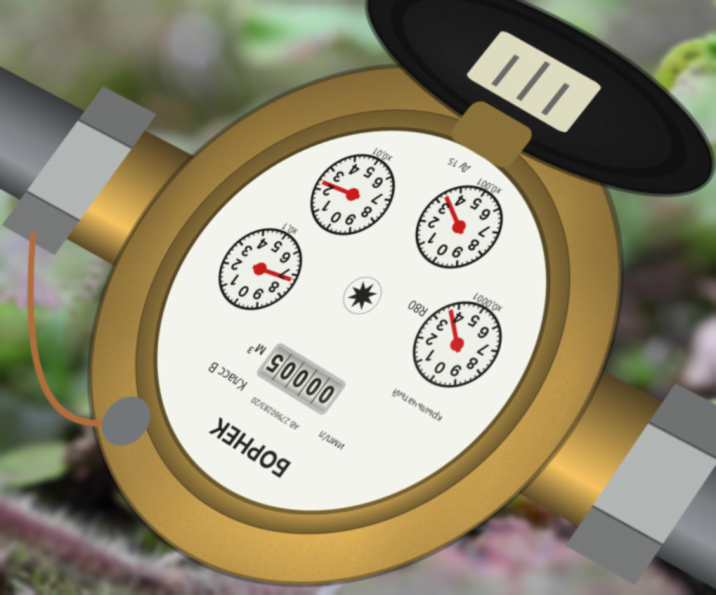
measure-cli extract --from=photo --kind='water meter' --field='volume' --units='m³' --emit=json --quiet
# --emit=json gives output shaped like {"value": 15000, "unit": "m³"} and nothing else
{"value": 5.7233, "unit": "m³"}
